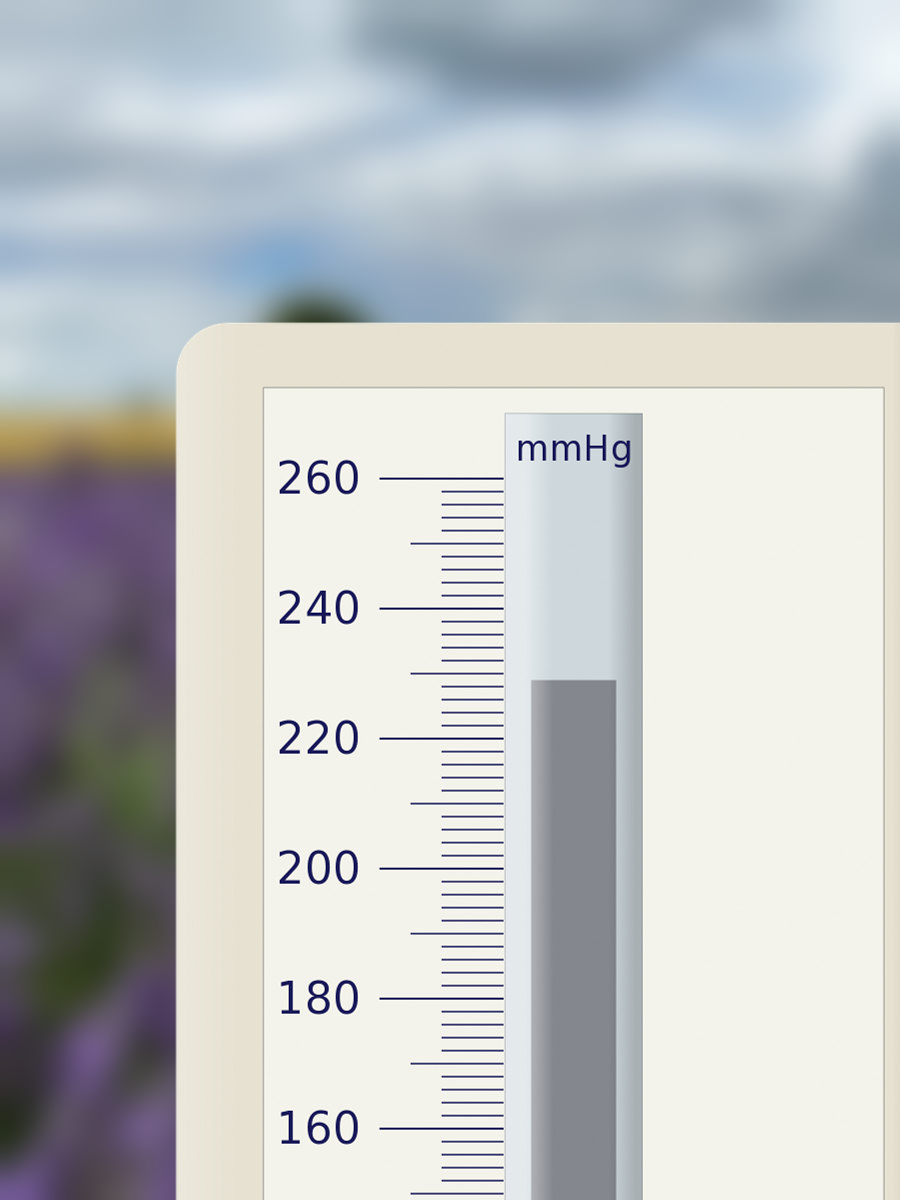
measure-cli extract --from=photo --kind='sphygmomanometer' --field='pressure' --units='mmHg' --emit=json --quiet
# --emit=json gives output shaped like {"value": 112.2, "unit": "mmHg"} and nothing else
{"value": 229, "unit": "mmHg"}
